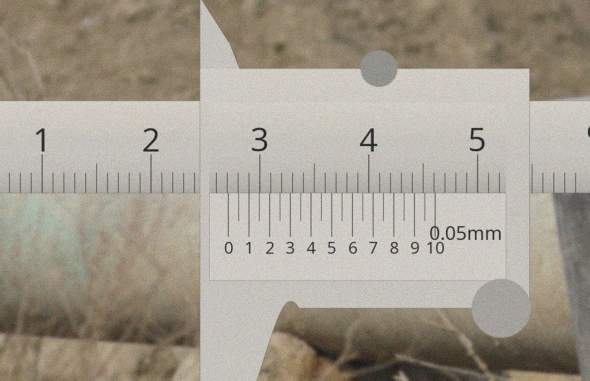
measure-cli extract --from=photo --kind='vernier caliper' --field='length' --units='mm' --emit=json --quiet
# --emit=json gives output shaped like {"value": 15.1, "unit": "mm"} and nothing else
{"value": 27.1, "unit": "mm"}
